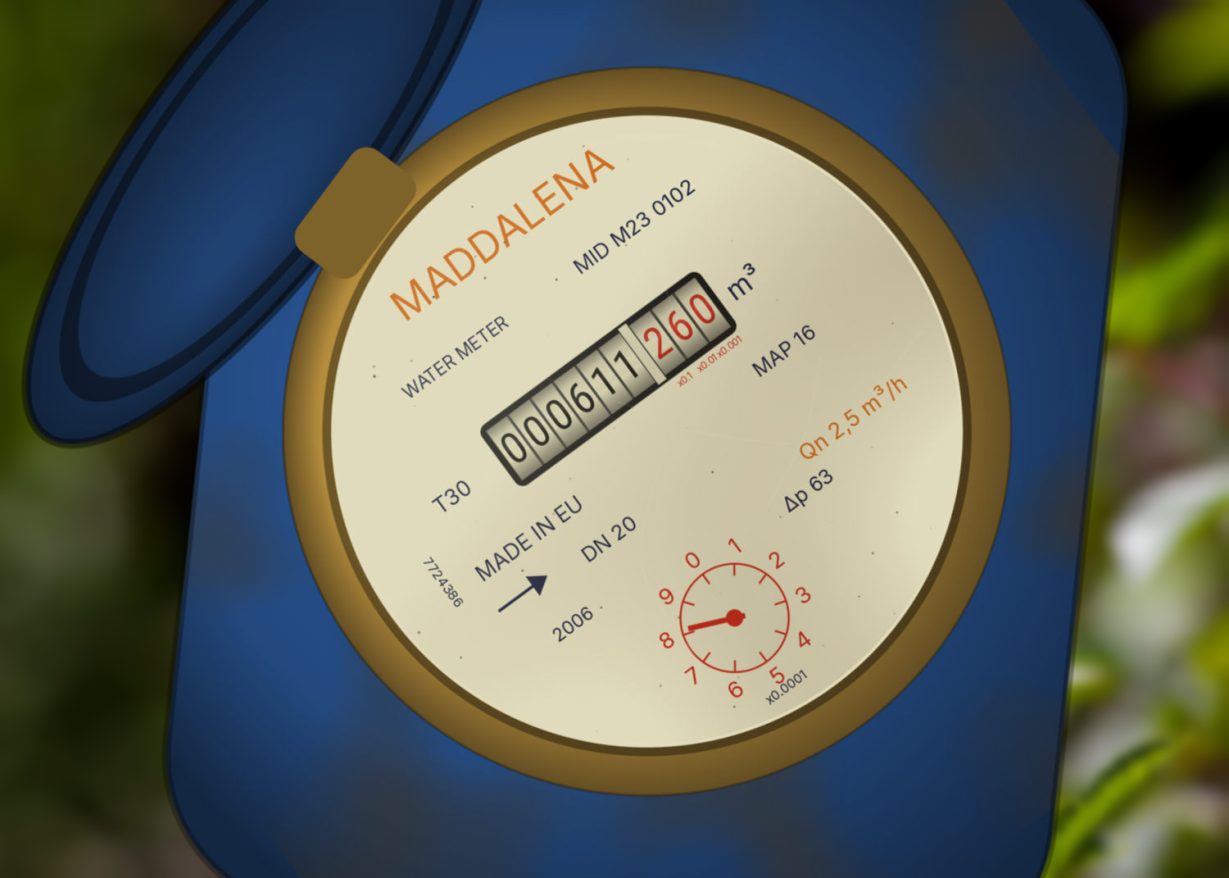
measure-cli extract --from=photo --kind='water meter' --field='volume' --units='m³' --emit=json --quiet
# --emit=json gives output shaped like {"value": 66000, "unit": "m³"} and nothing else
{"value": 611.2608, "unit": "m³"}
